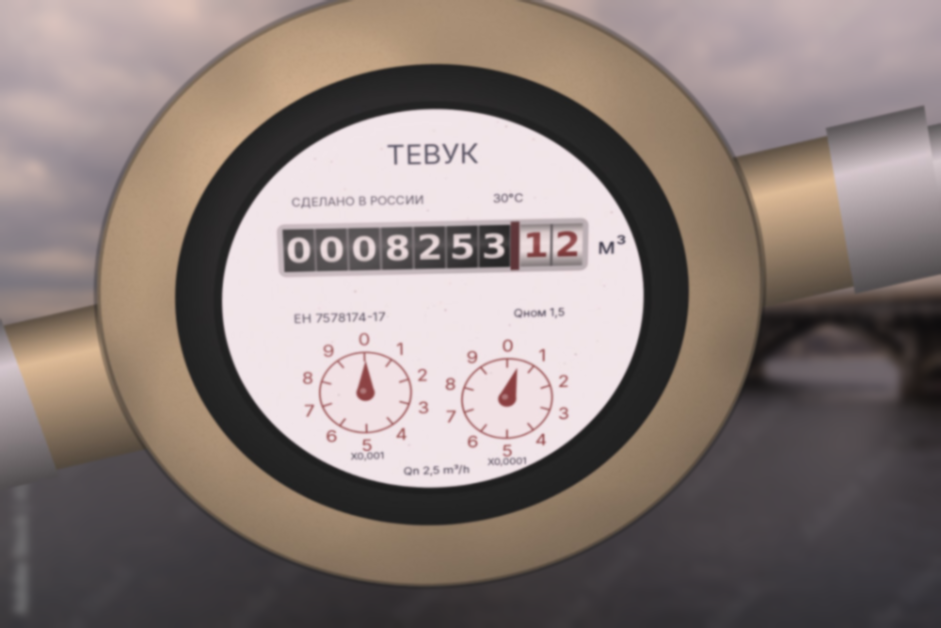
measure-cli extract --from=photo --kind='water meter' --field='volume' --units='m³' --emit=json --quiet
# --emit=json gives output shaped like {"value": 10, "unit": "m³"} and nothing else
{"value": 8253.1200, "unit": "m³"}
